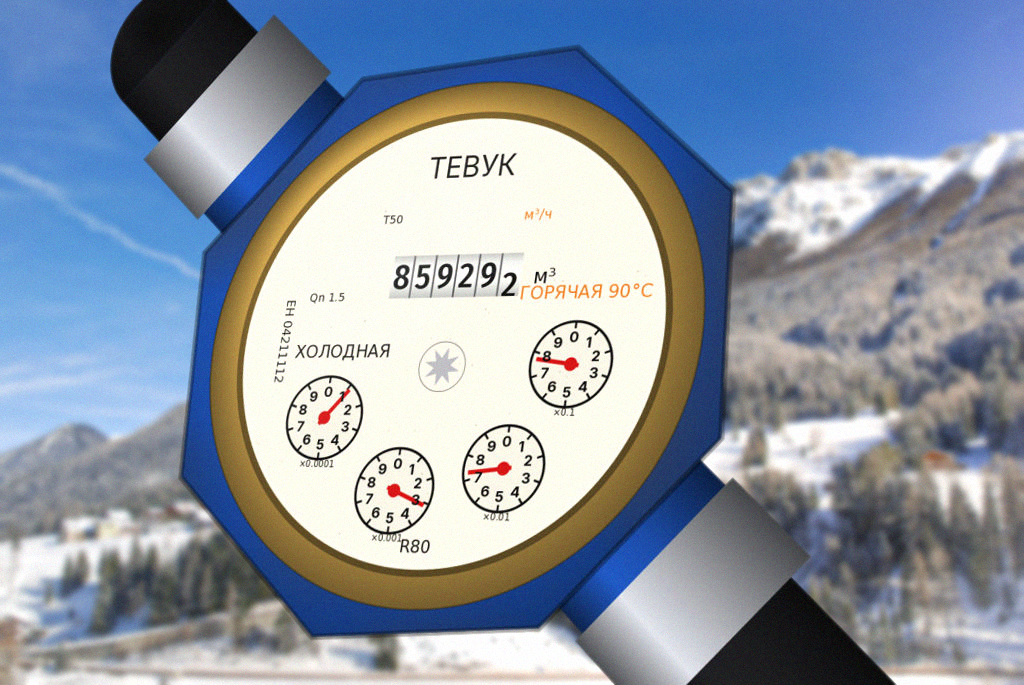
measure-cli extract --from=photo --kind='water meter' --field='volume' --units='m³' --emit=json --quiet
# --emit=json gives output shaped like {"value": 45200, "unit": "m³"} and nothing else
{"value": 859291.7731, "unit": "m³"}
